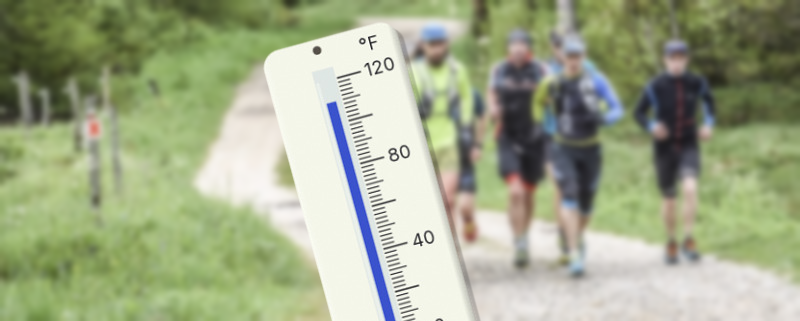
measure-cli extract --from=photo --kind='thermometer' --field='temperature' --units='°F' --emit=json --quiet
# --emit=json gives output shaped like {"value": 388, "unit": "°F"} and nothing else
{"value": 110, "unit": "°F"}
